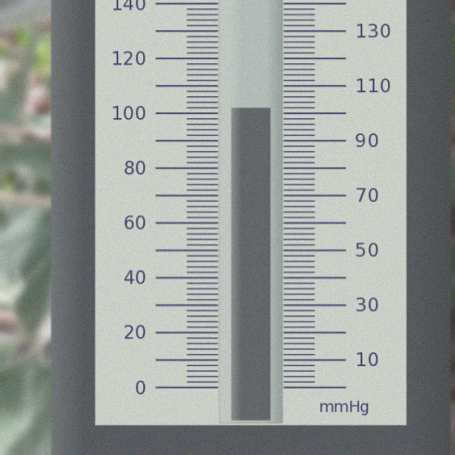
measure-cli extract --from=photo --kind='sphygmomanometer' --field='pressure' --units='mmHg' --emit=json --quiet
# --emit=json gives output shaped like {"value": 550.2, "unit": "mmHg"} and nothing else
{"value": 102, "unit": "mmHg"}
